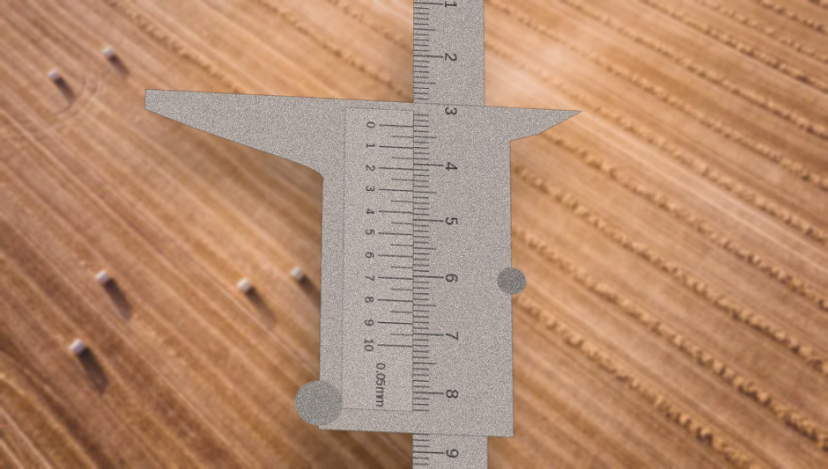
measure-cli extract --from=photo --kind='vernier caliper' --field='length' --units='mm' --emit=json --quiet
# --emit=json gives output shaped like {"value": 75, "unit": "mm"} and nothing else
{"value": 33.2, "unit": "mm"}
